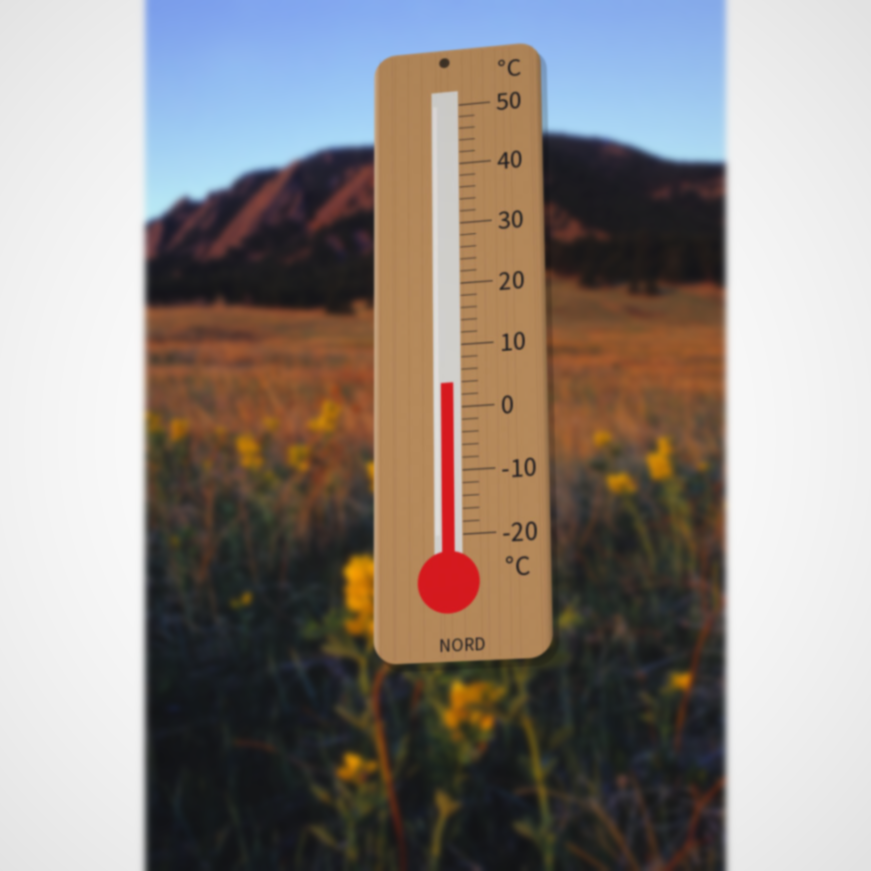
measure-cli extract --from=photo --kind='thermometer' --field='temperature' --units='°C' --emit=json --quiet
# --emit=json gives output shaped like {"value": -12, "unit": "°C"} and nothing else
{"value": 4, "unit": "°C"}
